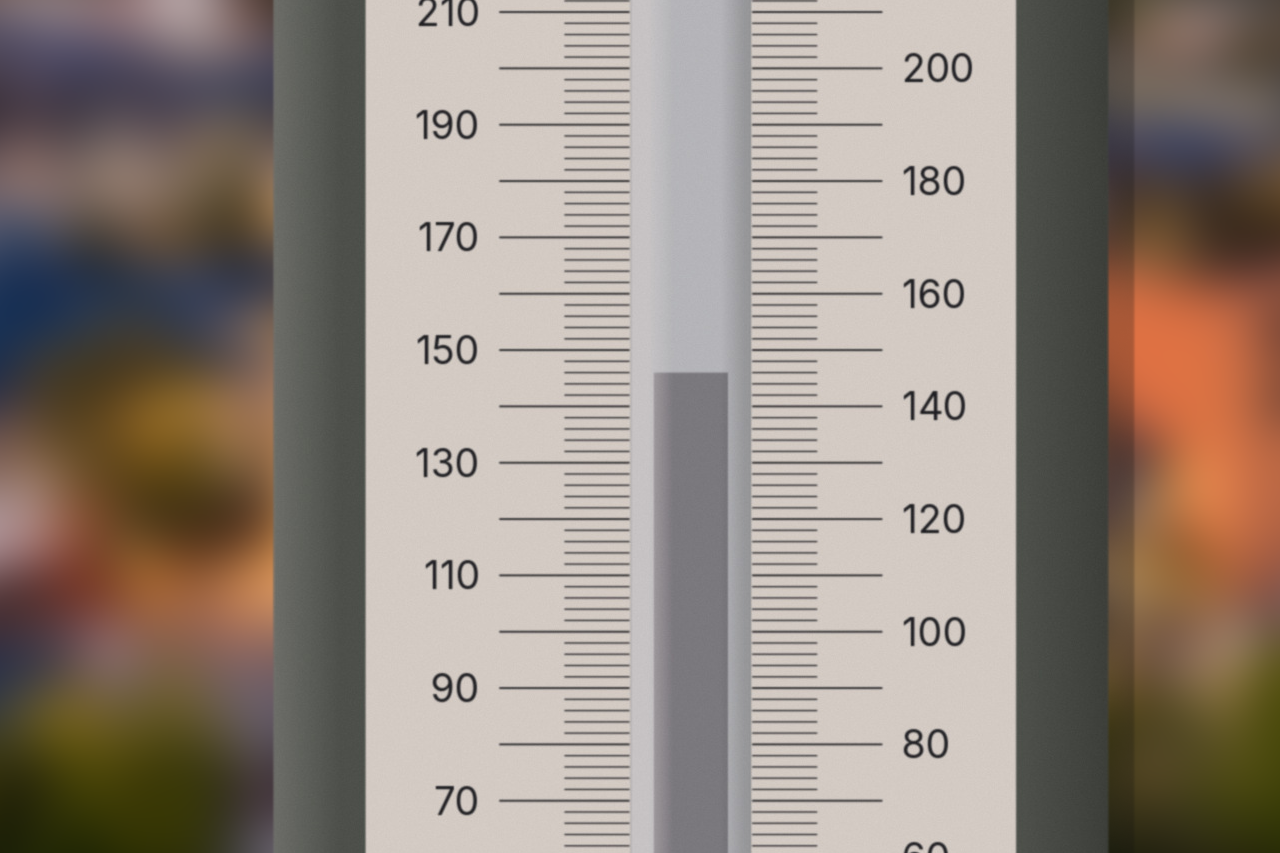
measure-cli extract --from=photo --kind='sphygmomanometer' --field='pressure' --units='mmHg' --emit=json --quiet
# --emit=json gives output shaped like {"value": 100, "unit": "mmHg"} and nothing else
{"value": 146, "unit": "mmHg"}
